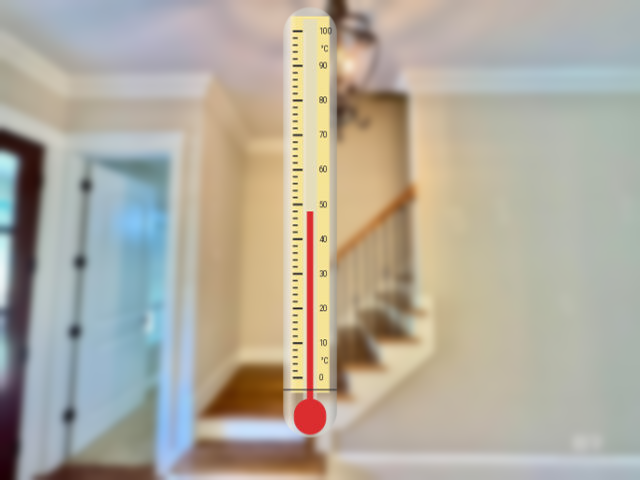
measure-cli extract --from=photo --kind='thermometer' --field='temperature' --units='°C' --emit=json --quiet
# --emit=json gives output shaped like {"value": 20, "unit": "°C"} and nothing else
{"value": 48, "unit": "°C"}
